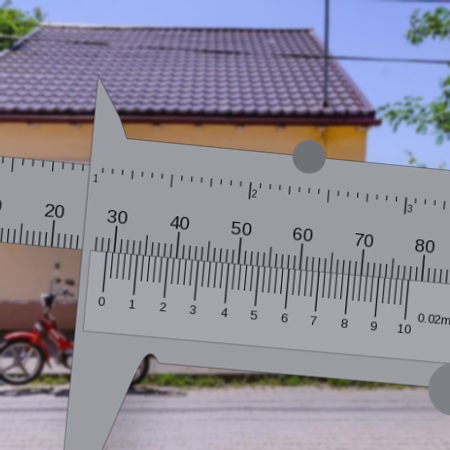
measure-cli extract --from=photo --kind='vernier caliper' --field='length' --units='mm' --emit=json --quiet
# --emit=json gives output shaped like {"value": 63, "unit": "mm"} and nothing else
{"value": 28.8, "unit": "mm"}
